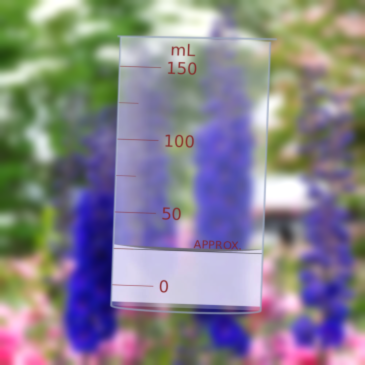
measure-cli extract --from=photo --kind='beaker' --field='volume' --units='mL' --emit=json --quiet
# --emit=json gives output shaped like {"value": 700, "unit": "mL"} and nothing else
{"value": 25, "unit": "mL"}
